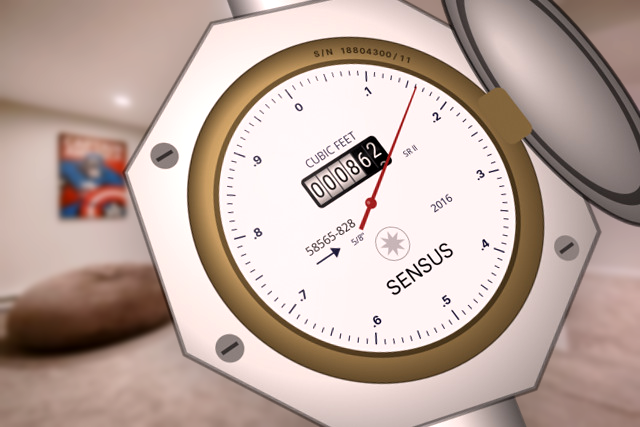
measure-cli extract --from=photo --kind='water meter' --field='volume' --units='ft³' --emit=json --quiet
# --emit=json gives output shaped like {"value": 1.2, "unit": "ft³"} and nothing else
{"value": 862.16, "unit": "ft³"}
